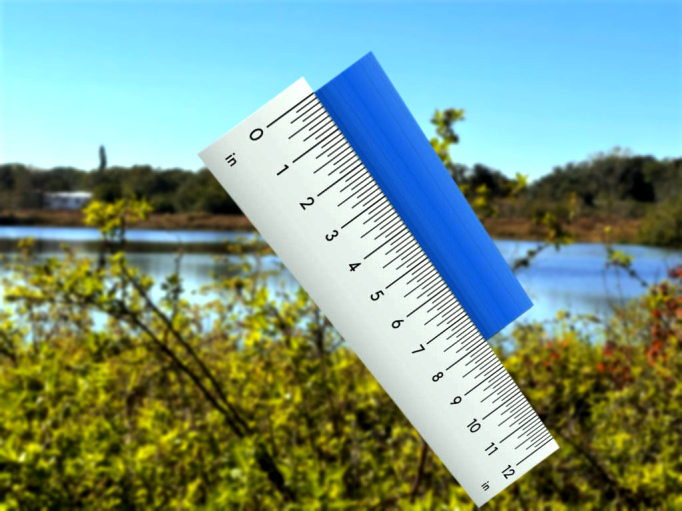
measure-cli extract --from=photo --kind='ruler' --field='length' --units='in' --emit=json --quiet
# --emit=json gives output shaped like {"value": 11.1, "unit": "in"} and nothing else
{"value": 8, "unit": "in"}
